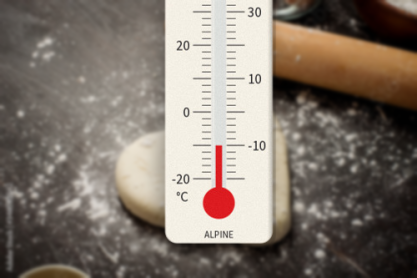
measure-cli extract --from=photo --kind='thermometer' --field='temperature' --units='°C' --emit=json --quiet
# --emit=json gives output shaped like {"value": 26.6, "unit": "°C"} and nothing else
{"value": -10, "unit": "°C"}
